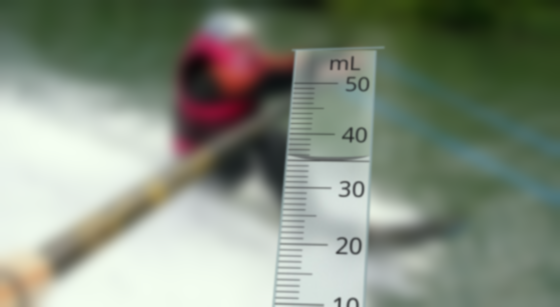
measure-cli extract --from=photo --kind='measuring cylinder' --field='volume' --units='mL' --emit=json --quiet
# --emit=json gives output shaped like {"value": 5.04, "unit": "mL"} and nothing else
{"value": 35, "unit": "mL"}
